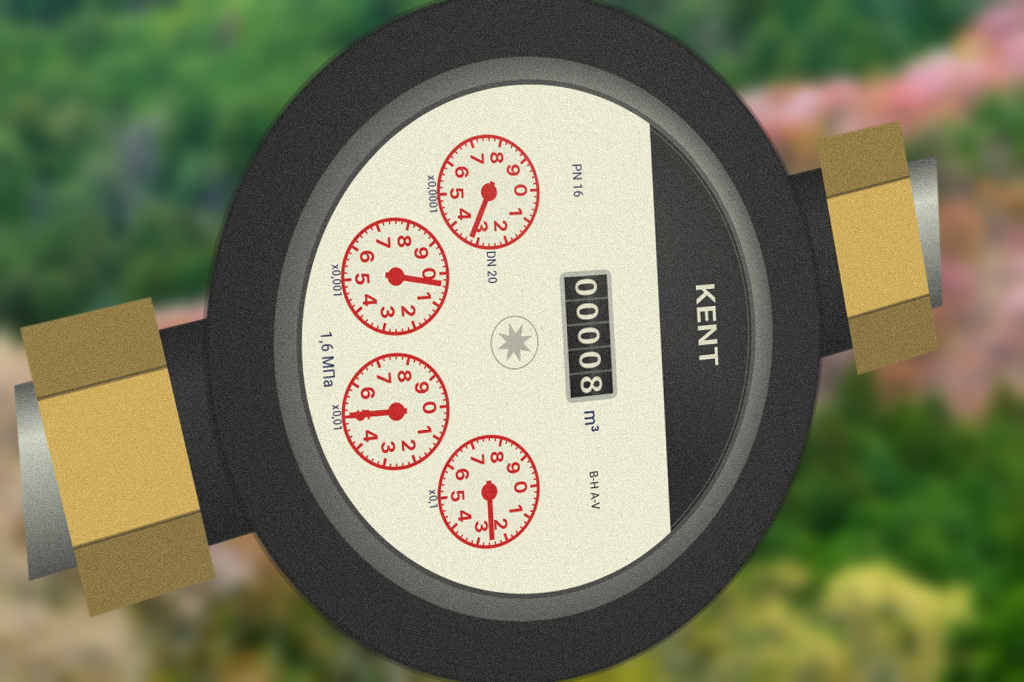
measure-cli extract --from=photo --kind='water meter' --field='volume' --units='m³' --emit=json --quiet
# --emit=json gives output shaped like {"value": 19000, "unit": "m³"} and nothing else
{"value": 8.2503, "unit": "m³"}
